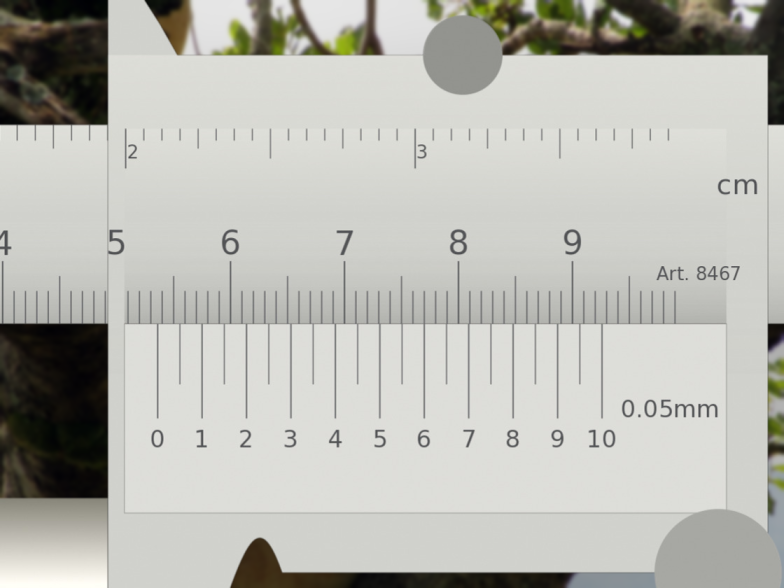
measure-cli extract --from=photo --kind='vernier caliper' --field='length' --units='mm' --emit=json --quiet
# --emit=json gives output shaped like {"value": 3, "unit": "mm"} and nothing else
{"value": 53.6, "unit": "mm"}
